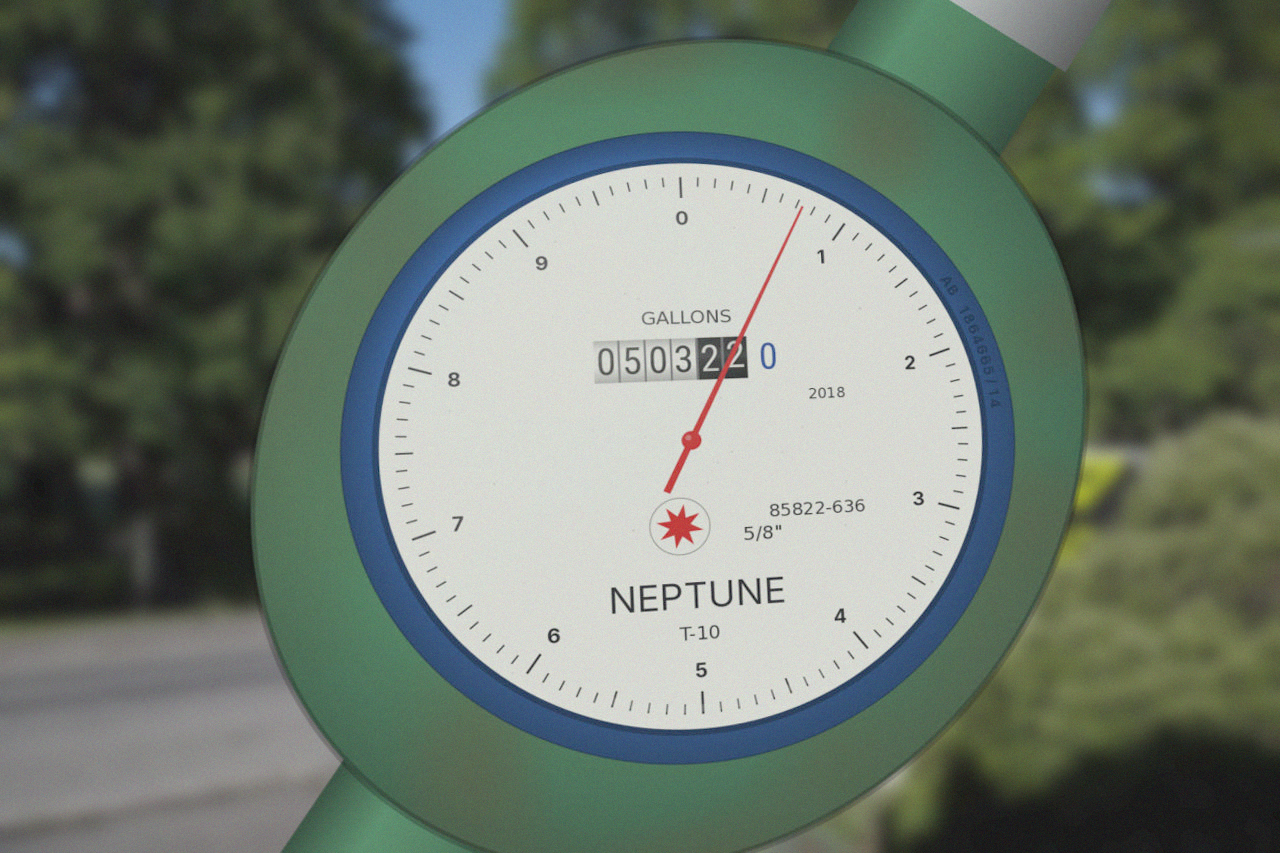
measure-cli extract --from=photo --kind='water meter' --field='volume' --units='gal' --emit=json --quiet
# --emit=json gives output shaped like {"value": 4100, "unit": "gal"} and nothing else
{"value": 503220.7, "unit": "gal"}
